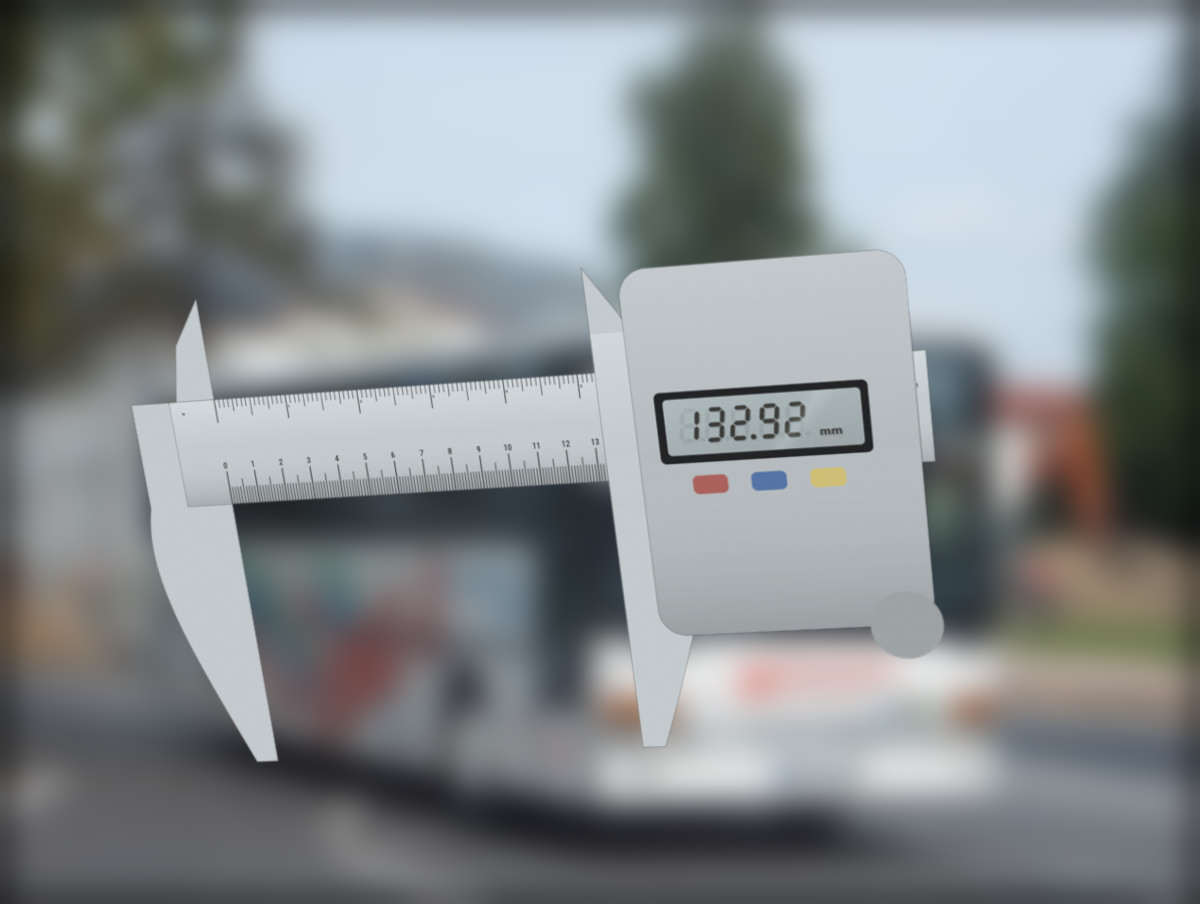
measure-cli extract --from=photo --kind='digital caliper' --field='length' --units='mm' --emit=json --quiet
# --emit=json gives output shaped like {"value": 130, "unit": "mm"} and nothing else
{"value": 132.92, "unit": "mm"}
